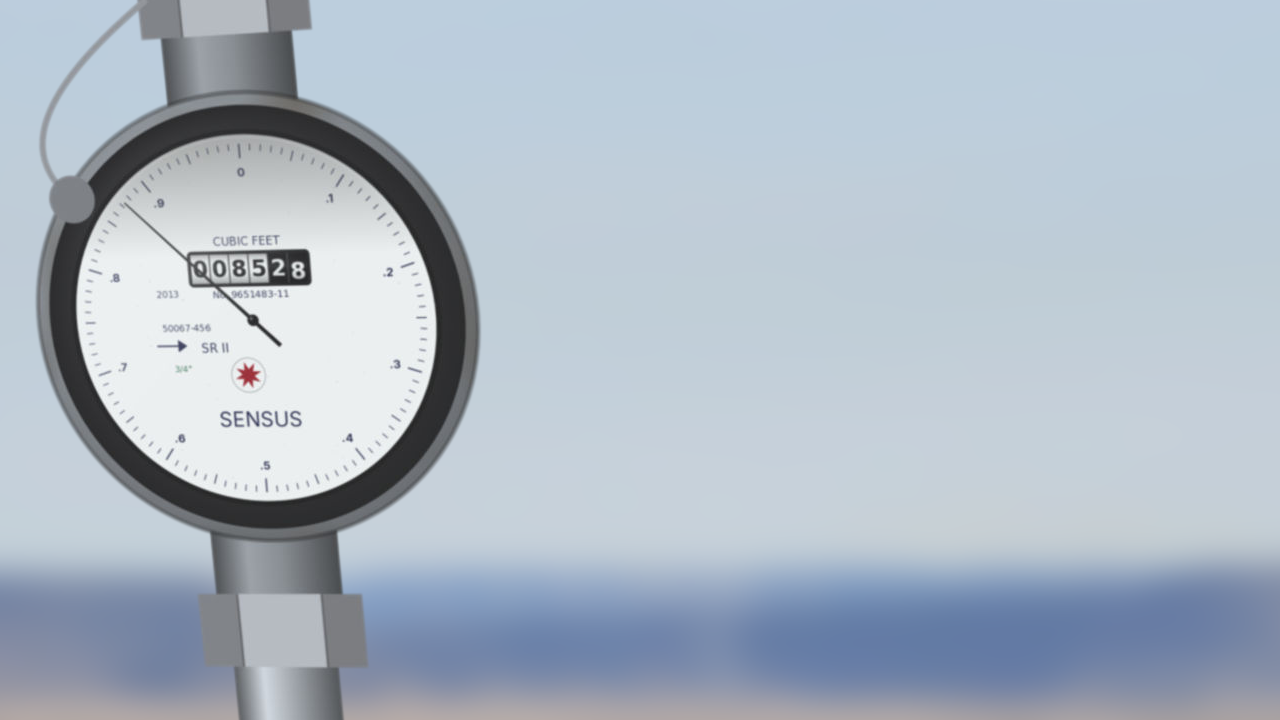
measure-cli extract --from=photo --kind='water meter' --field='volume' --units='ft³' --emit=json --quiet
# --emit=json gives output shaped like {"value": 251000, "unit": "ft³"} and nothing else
{"value": 8527.87, "unit": "ft³"}
